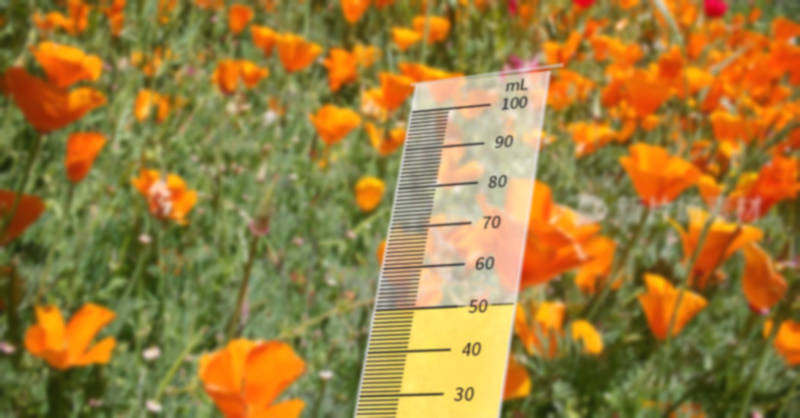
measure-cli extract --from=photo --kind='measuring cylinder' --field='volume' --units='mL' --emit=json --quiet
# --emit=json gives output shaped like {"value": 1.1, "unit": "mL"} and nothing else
{"value": 50, "unit": "mL"}
